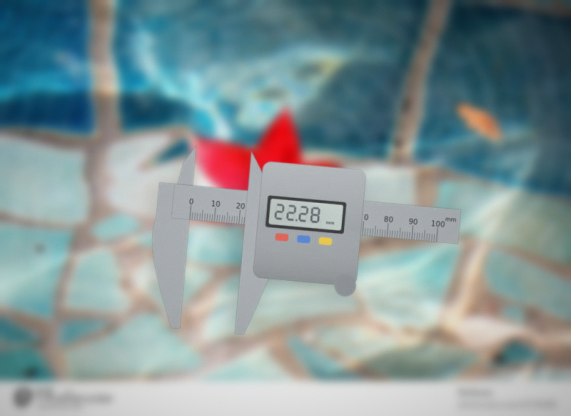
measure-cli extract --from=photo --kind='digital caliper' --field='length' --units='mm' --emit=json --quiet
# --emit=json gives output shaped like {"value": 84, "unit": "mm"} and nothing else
{"value": 22.28, "unit": "mm"}
